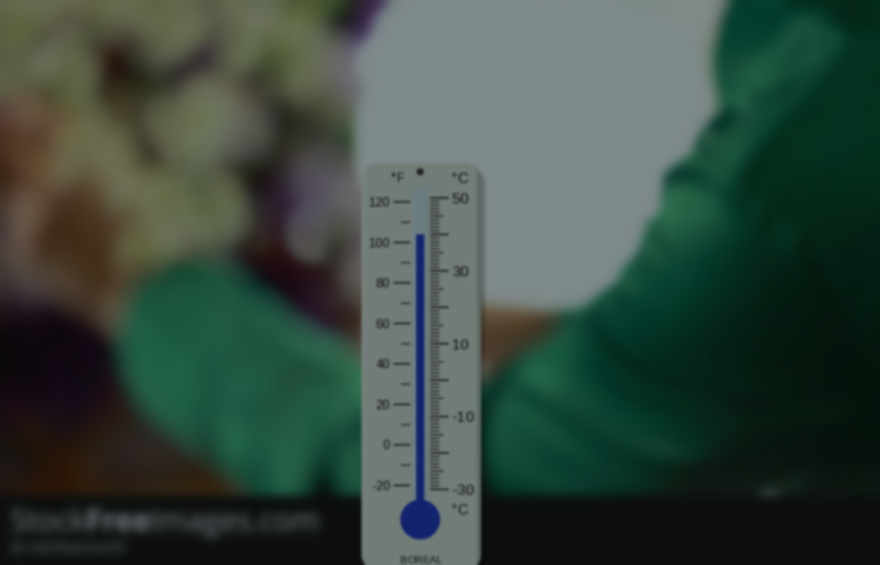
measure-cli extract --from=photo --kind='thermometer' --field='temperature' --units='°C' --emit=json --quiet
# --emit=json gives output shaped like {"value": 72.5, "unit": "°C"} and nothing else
{"value": 40, "unit": "°C"}
